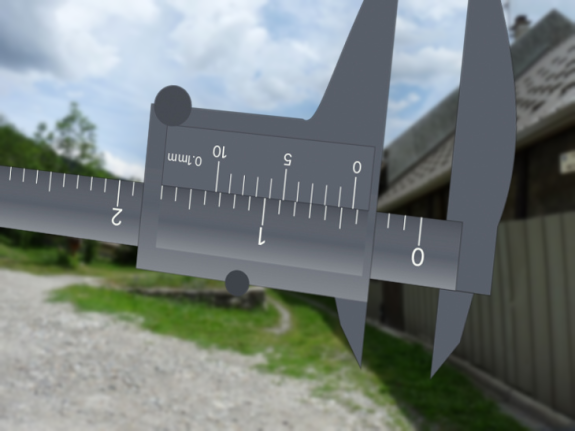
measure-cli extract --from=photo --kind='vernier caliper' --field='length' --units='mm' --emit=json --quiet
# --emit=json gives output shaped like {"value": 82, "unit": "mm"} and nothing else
{"value": 4.3, "unit": "mm"}
